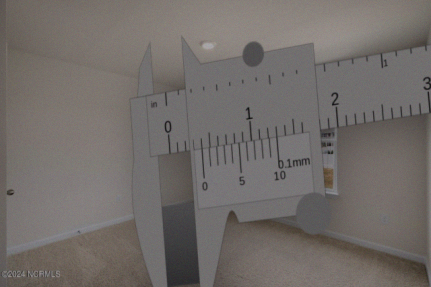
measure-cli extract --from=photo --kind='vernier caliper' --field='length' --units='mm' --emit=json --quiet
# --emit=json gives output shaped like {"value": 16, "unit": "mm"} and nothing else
{"value": 4.0, "unit": "mm"}
